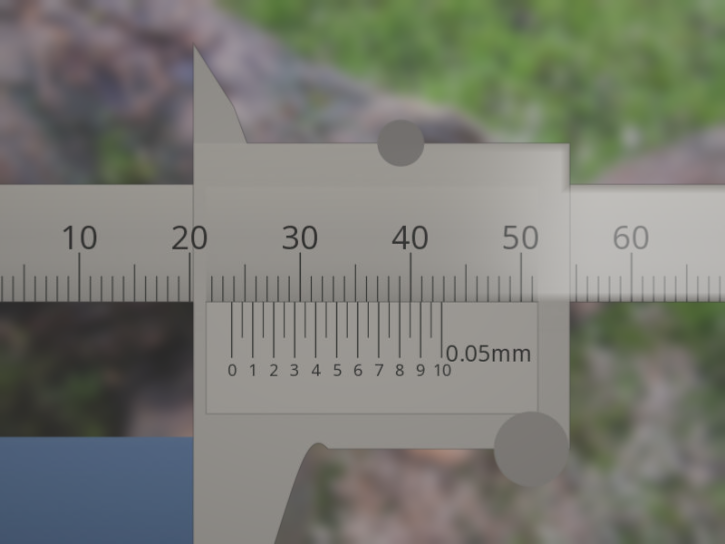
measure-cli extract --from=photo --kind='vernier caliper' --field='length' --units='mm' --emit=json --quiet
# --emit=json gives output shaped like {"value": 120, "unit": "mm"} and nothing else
{"value": 23.8, "unit": "mm"}
